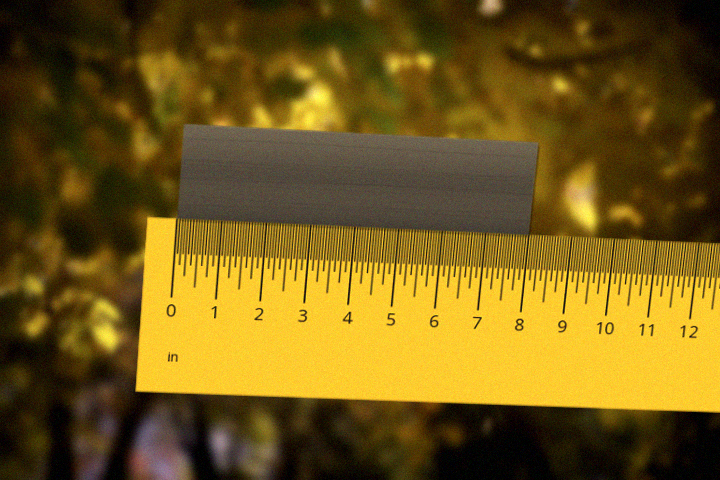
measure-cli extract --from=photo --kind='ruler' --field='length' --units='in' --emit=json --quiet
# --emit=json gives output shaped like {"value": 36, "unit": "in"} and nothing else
{"value": 8, "unit": "in"}
